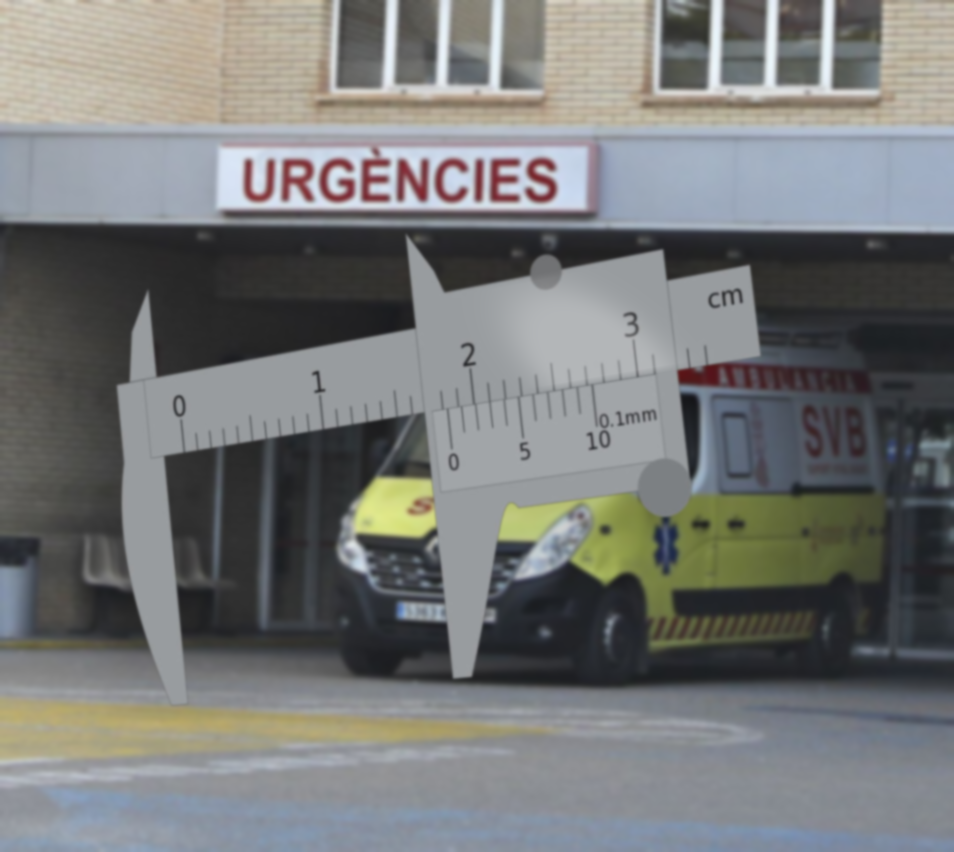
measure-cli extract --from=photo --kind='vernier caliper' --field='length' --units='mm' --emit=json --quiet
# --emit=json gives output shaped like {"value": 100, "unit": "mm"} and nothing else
{"value": 18.3, "unit": "mm"}
